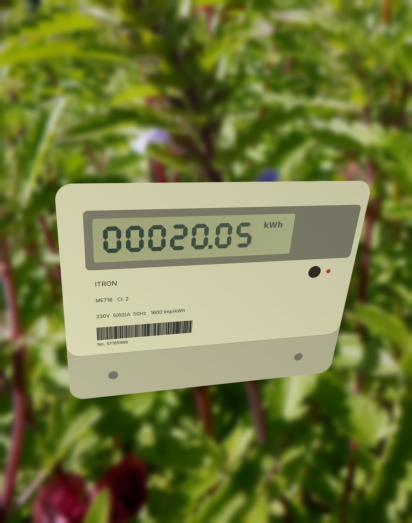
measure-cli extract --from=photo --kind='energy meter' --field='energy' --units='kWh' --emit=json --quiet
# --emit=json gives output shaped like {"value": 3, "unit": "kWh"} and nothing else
{"value": 20.05, "unit": "kWh"}
